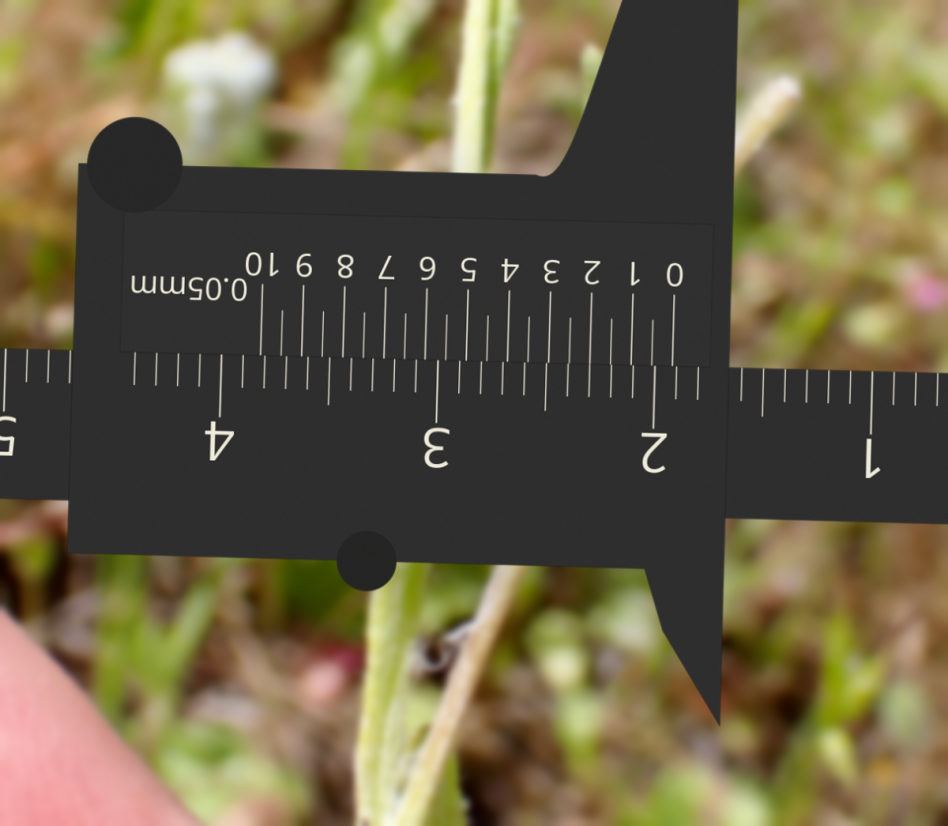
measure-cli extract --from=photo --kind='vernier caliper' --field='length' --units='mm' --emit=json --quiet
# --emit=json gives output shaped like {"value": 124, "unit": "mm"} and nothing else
{"value": 19.20, "unit": "mm"}
